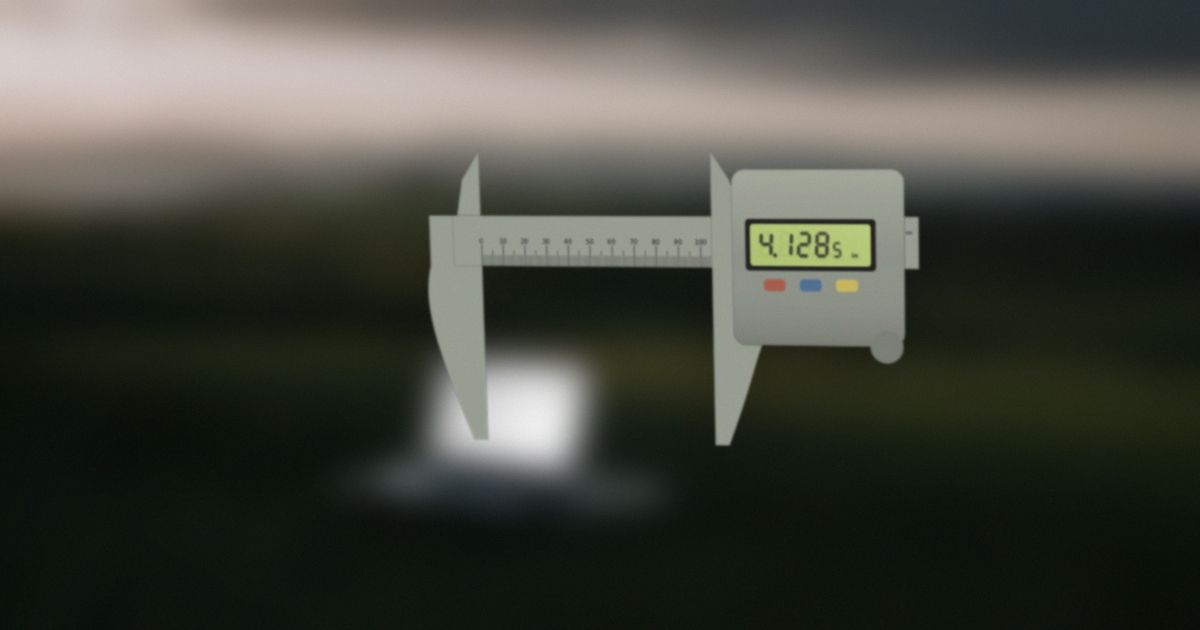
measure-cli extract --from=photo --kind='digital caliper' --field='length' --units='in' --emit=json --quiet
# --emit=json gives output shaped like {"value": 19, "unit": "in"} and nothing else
{"value": 4.1285, "unit": "in"}
